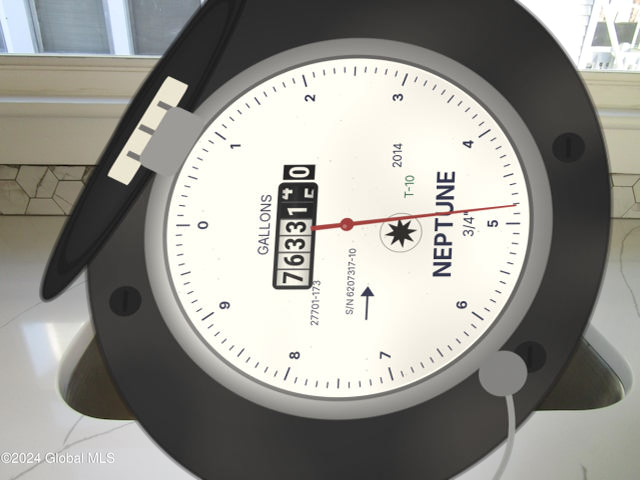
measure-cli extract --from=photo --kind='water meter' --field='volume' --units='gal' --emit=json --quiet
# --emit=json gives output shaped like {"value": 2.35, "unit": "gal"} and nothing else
{"value": 7633144.8, "unit": "gal"}
